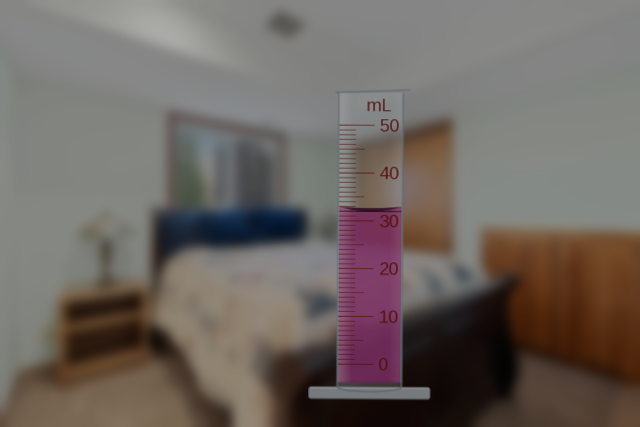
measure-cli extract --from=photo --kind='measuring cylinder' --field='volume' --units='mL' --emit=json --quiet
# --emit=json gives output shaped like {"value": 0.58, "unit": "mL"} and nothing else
{"value": 32, "unit": "mL"}
